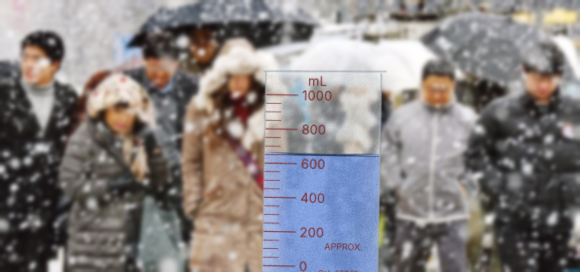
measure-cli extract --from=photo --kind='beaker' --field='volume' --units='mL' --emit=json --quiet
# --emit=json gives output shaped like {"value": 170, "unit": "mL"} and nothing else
{"value": 650, "unit": "mL"}
